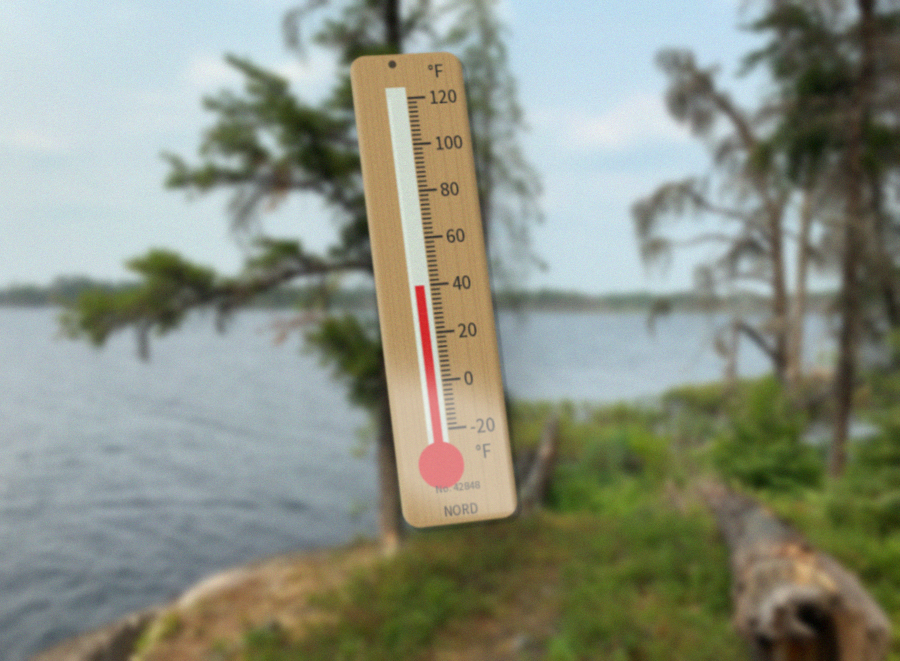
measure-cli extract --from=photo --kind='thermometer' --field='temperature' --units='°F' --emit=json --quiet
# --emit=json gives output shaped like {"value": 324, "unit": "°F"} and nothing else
{"value": 40, "unit": "°F"}
